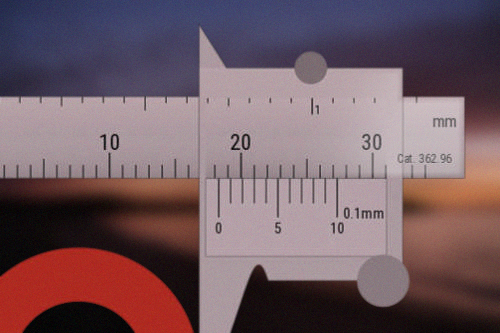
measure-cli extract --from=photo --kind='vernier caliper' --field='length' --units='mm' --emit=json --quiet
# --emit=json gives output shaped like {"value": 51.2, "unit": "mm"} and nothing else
{"value": 18.3, "unit": "mm"}
